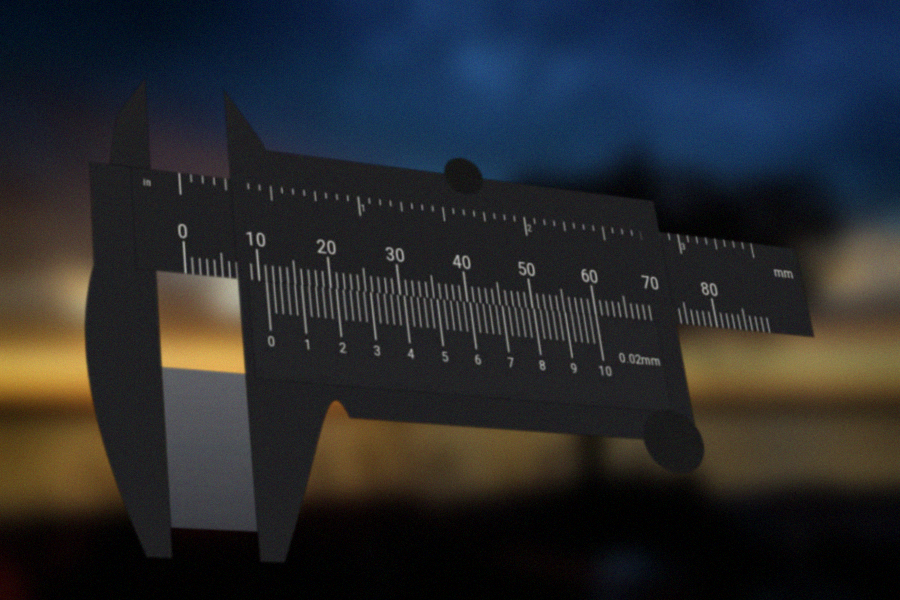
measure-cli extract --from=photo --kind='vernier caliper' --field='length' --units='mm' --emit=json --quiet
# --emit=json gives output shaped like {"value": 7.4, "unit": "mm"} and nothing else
{"value": 11.0, "unit": "mm"}
